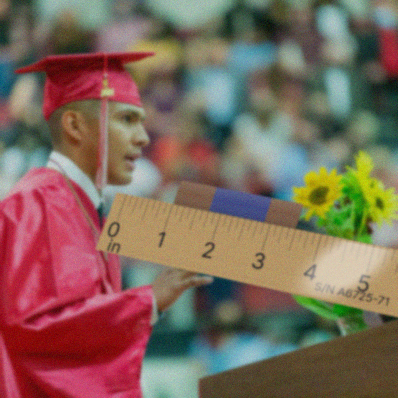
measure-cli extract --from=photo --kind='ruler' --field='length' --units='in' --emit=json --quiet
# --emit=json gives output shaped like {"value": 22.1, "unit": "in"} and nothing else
{"value": 2.5, "unit": "in"}
